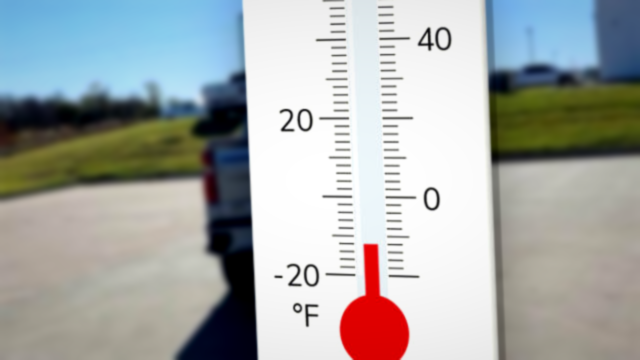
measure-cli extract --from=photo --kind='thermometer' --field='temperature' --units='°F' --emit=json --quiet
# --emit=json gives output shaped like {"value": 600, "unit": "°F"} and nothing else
{"value": -12, "unit": "°F"}
